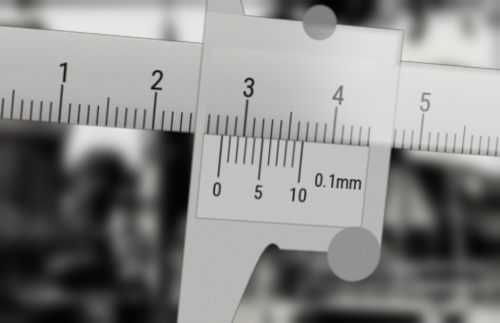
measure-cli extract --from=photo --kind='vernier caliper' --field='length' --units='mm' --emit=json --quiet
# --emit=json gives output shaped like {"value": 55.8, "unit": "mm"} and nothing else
{"value": 27.6, "unit": "mm"}
